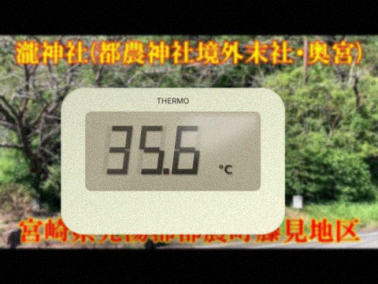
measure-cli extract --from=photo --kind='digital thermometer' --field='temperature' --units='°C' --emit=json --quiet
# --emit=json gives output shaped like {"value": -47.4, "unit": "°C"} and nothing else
{"value": 35.6, "unit": "°C"}
